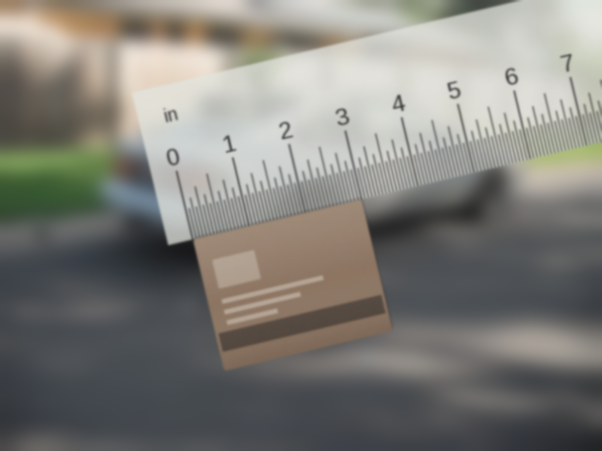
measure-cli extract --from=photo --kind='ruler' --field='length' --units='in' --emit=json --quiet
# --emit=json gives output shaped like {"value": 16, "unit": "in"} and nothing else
{"value": 3, "unit": "in"}
